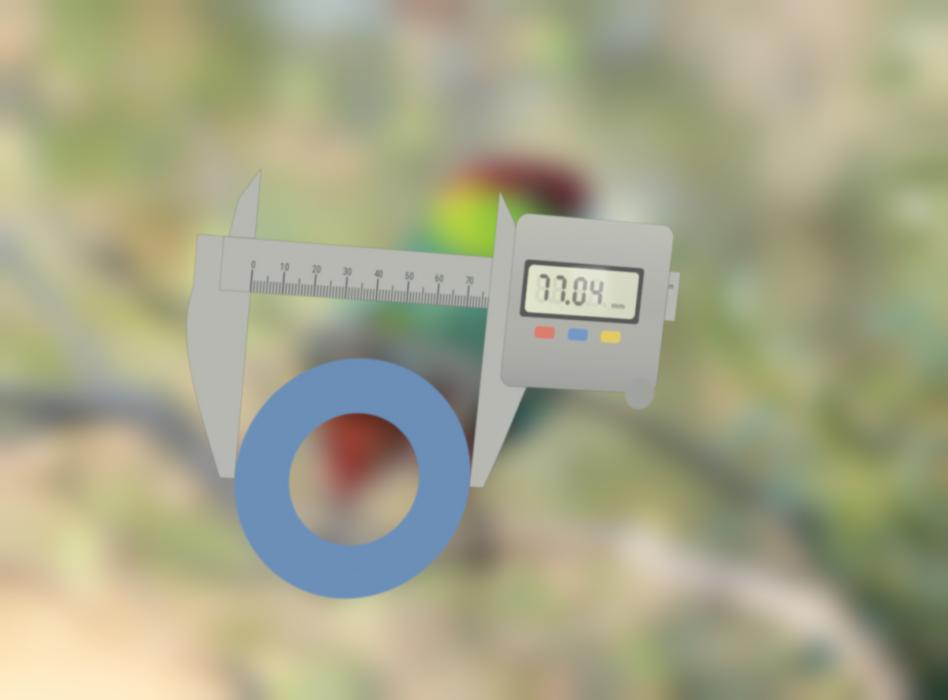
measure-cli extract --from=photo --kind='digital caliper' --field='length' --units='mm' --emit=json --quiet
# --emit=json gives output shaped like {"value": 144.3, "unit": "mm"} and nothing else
{"value": 77.04, "unit": "mm"}
